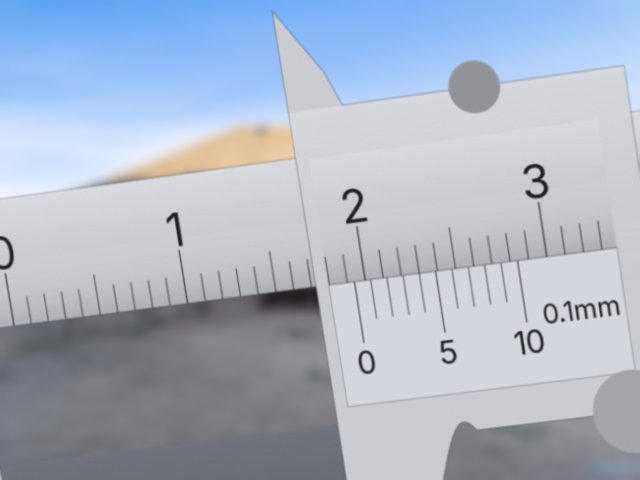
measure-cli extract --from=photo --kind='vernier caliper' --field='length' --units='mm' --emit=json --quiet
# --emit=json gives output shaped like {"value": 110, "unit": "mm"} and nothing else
{"value": 19.4, "unit": "mm"}
